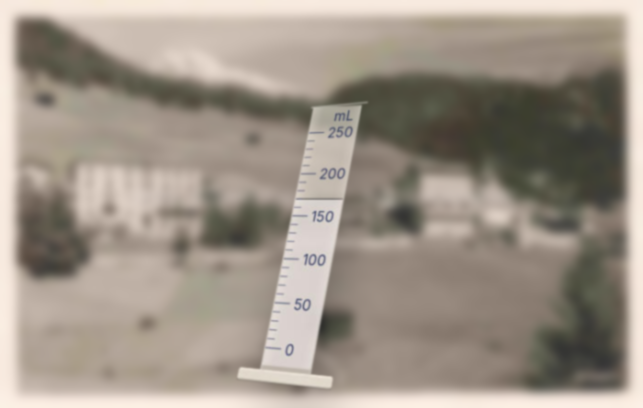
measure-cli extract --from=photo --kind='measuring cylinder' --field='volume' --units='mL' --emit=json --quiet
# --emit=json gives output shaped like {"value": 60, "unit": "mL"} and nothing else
{"value": 170, "unit": "mL"}
